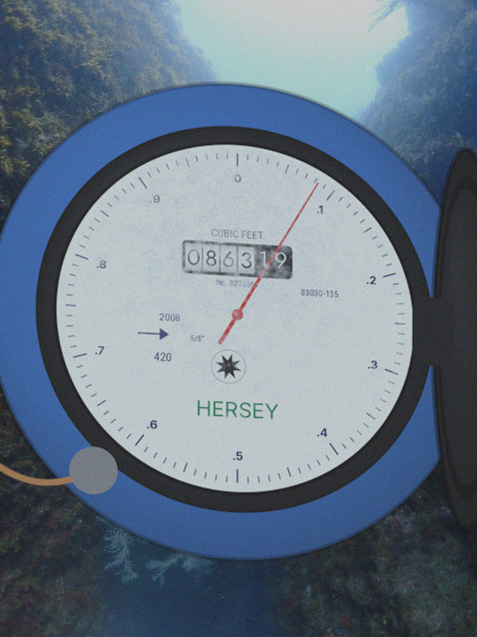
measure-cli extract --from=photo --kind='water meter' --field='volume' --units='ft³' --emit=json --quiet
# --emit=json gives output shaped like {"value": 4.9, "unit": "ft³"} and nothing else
{"value": 86319.08, "unit": "ft³"}
